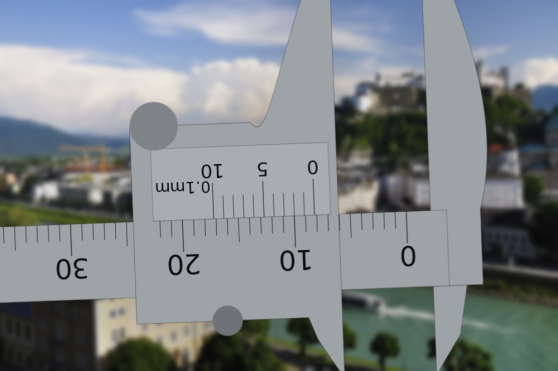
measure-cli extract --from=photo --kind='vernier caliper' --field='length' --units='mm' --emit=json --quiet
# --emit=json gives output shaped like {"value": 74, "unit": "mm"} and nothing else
{"value": 8.2, "unit": "mm"}
